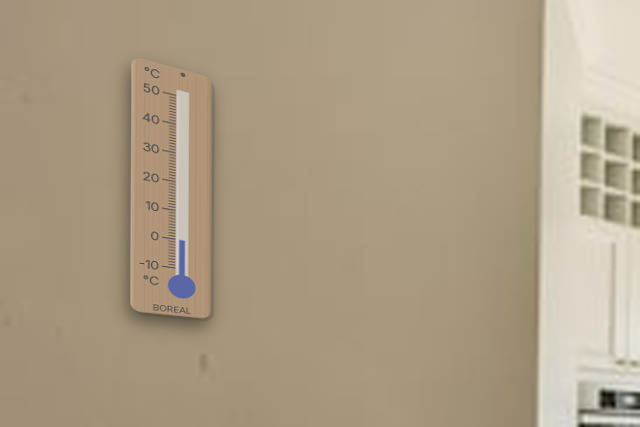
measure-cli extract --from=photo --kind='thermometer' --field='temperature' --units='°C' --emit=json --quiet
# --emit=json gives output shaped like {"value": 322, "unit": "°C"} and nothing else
{"value": 0, "unit": "°C"}
